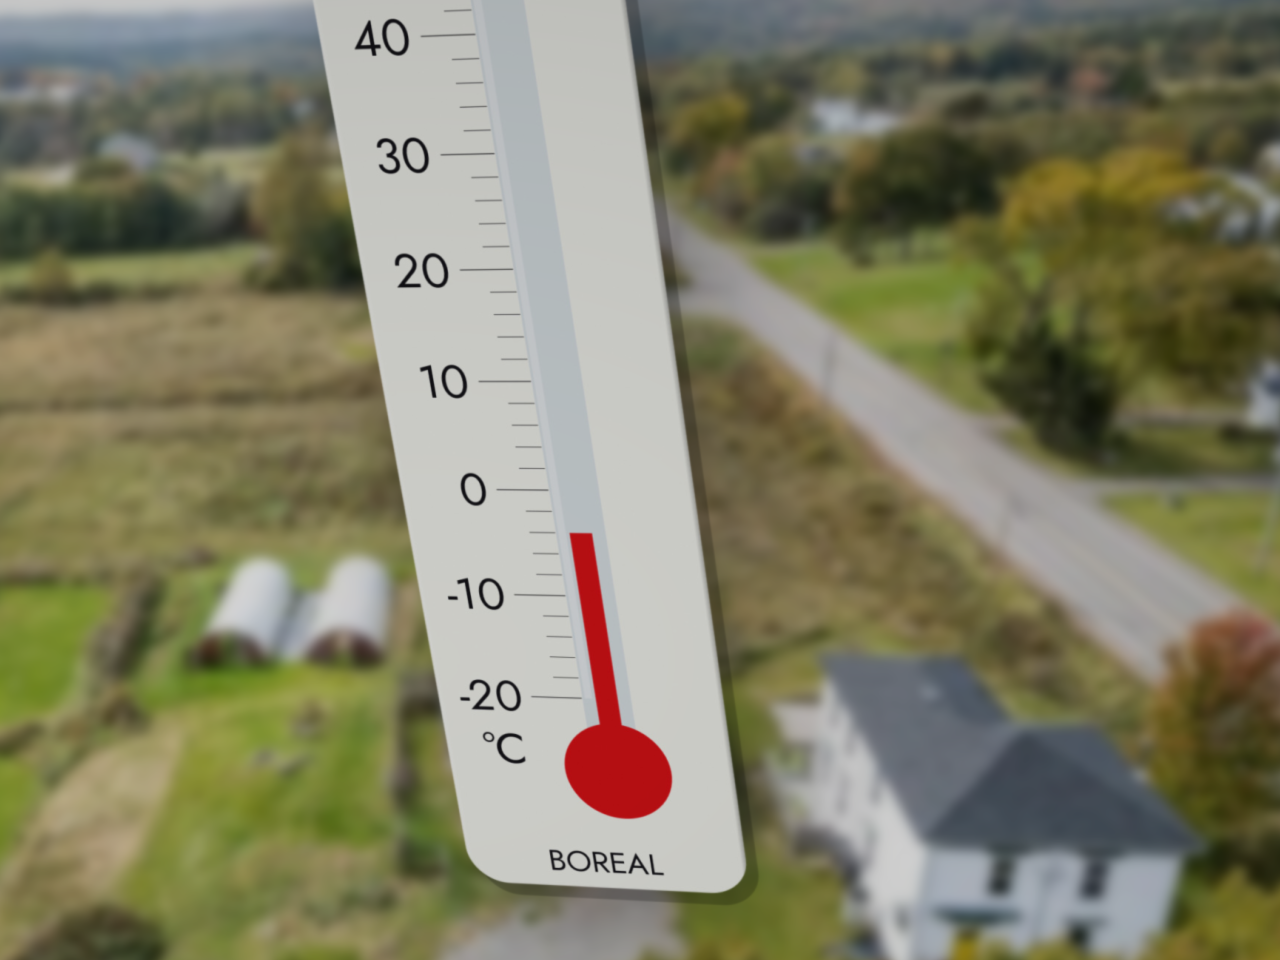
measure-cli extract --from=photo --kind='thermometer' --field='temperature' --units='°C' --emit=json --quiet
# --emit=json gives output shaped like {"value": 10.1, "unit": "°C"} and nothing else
{"value": -4, "unit": "°C"}
